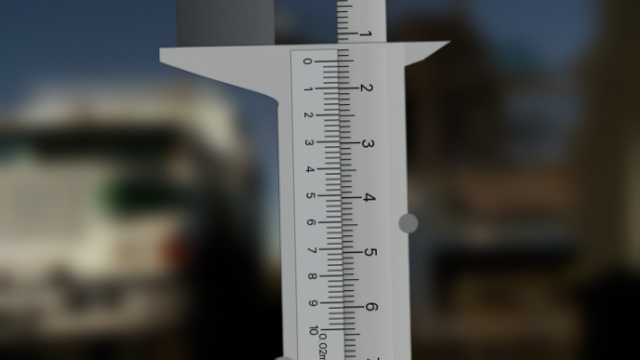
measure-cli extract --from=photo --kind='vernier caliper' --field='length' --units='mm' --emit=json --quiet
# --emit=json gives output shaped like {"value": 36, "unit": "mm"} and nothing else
{"value": 15.0, "unit": "mm"}
